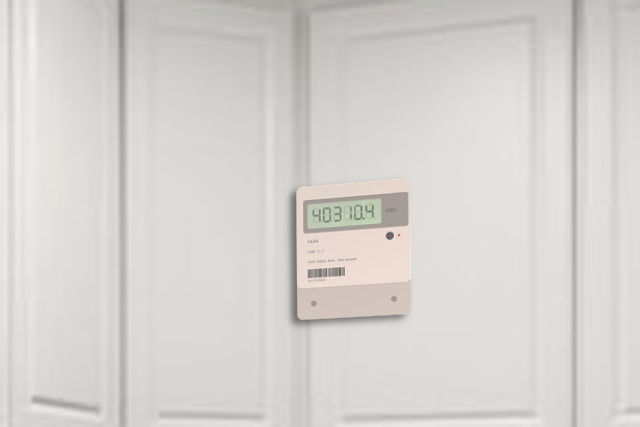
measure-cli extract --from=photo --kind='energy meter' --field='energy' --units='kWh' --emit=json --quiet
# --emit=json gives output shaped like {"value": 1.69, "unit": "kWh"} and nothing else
{"value": 40310.4, "unit": "kWh"}
